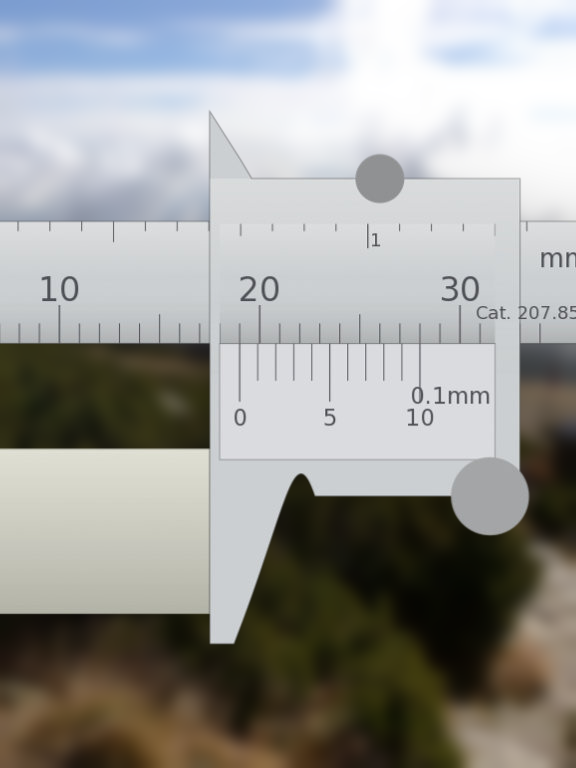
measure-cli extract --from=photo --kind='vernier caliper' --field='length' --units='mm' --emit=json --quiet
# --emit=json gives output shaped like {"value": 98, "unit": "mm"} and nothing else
{"value": 19.0, "unit": "mm"}
